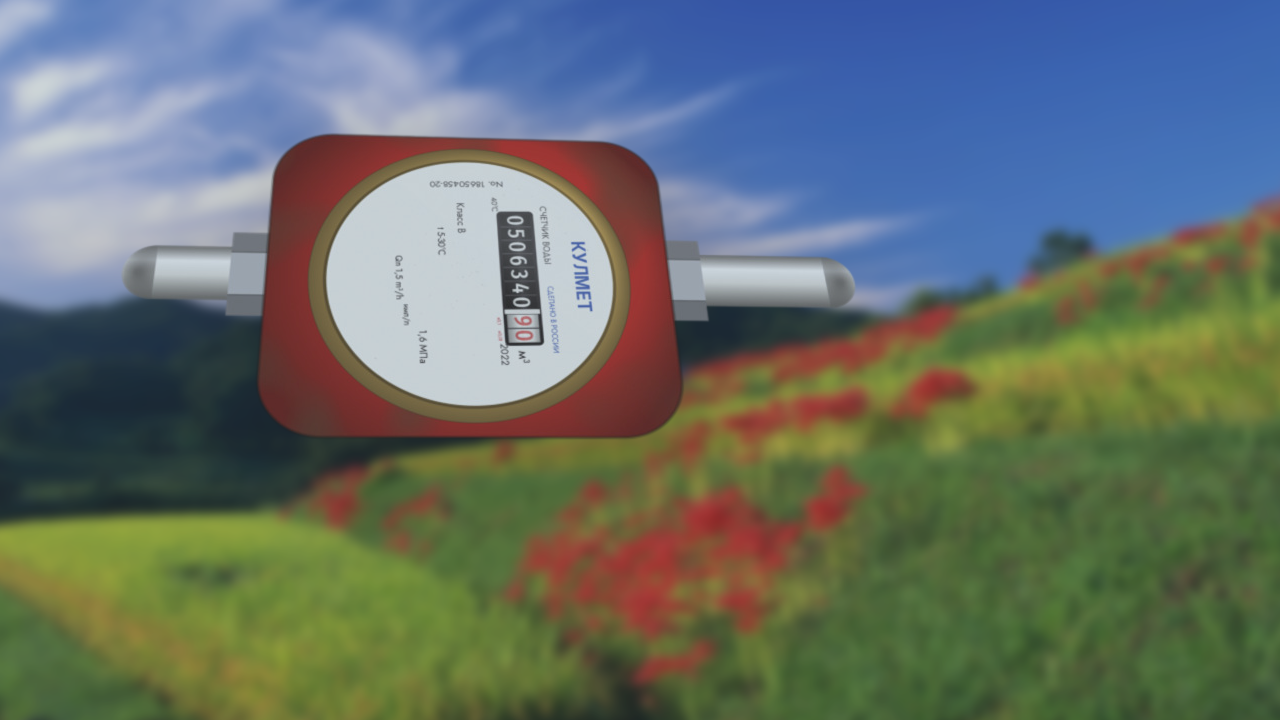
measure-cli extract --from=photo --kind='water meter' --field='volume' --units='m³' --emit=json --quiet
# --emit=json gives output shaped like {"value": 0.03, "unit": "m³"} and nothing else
{"value": 506340.90, "unit": "m³"}
